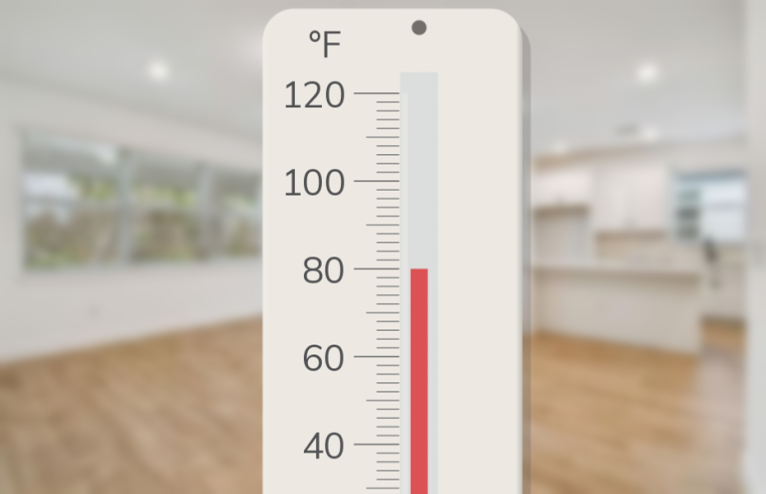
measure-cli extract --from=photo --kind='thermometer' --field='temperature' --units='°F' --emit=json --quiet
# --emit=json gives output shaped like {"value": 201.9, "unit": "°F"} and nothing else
{"value": 80, "unit": "°F"}
